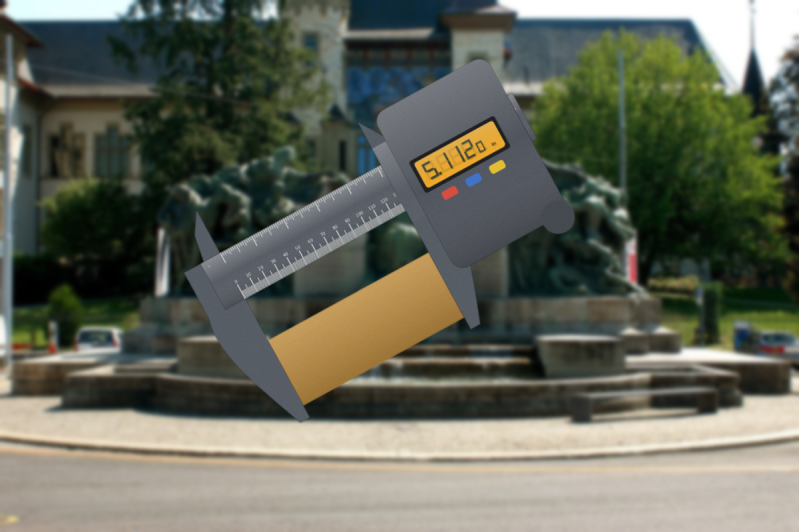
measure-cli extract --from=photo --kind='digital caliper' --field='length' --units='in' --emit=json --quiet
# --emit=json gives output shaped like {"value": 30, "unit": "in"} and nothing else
{"value": 5.1120, "unit": "in"}
